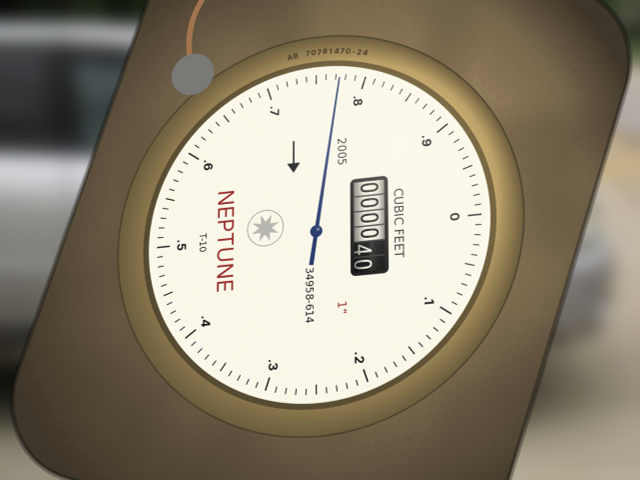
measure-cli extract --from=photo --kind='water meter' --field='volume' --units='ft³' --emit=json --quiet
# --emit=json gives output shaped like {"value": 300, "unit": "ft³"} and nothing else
{"value": 39.77, "unit": "ft³"}
